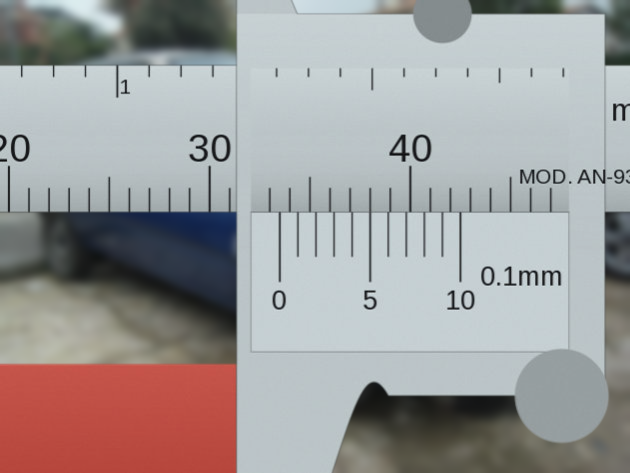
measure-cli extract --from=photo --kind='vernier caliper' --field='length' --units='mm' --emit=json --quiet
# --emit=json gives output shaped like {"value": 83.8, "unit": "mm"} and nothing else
{"value": 33.5, "unit": "mm"}
